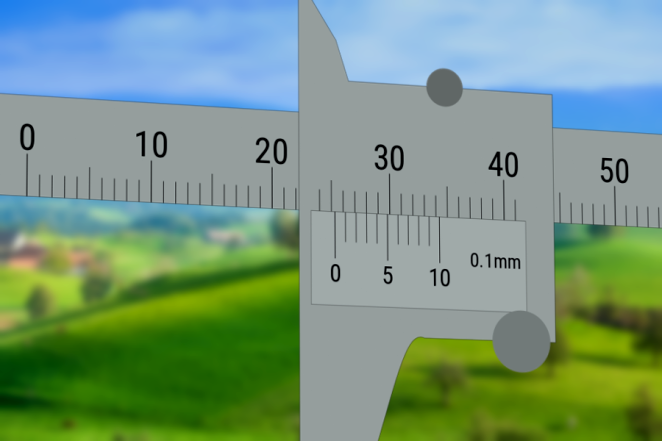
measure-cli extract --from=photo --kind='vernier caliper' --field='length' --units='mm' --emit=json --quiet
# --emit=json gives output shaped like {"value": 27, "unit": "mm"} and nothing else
{"value": 25.3, "unit": "mm"}
